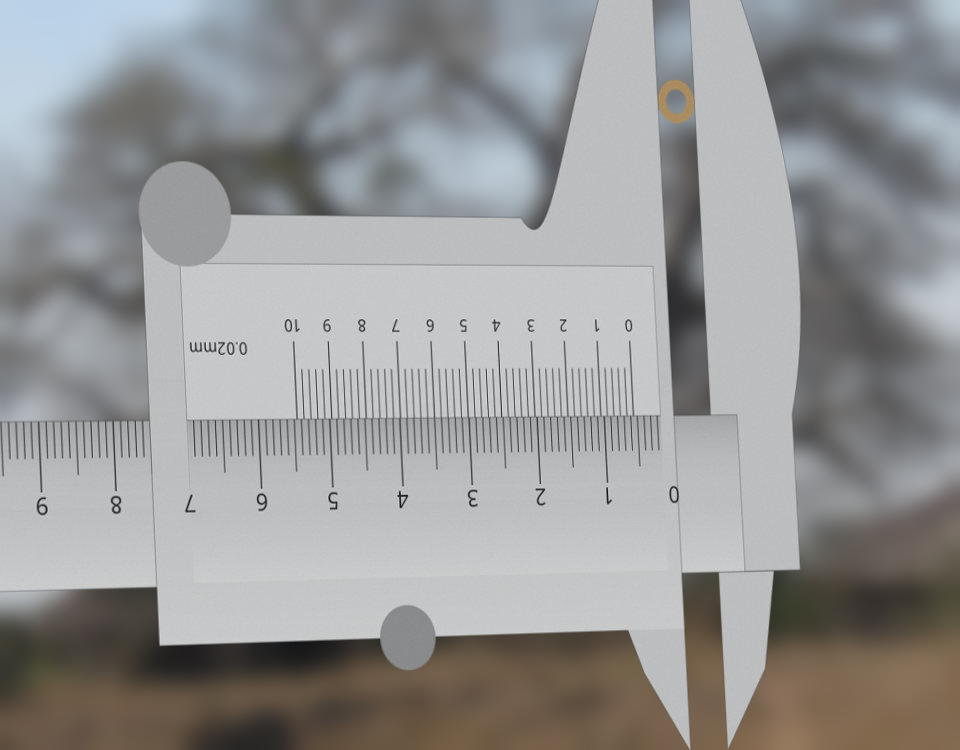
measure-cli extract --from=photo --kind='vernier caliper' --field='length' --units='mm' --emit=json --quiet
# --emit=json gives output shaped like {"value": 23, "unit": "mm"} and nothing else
{"value": 5.6, "unit": "mm"}
